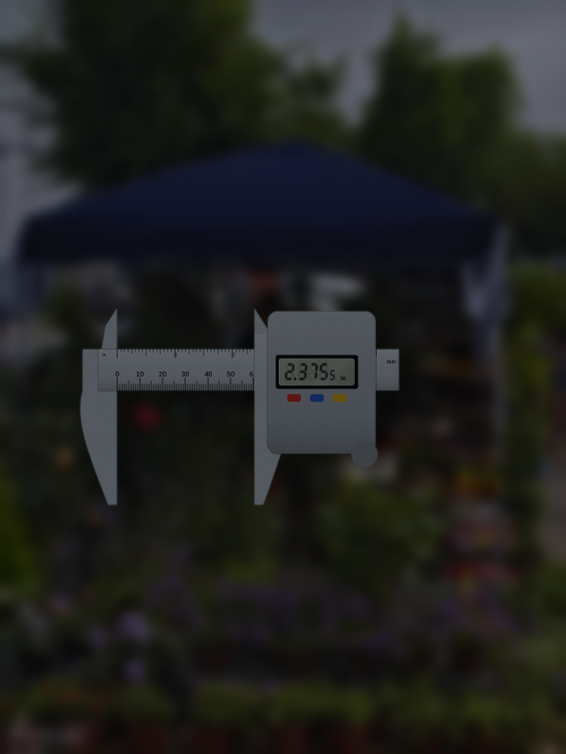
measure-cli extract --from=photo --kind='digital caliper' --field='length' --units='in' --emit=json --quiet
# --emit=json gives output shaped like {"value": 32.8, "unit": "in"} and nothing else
{"value": 2.3755, "unit": "in"}
